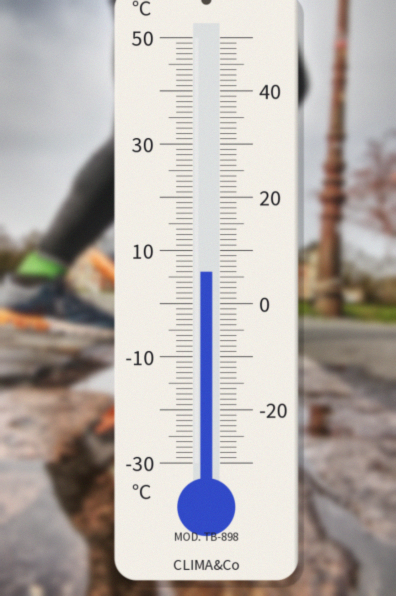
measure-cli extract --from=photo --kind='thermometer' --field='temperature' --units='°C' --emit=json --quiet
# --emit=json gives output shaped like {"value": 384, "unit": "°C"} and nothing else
{"value": 6, "unit": "°C"}
